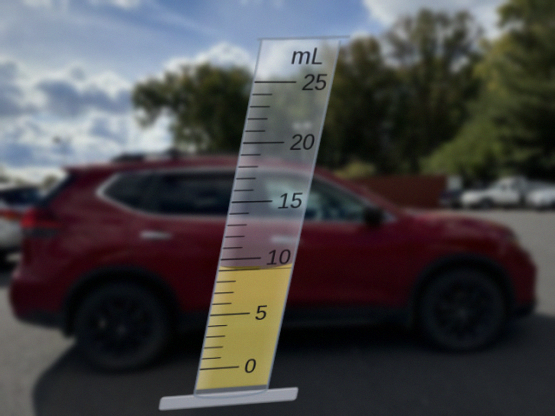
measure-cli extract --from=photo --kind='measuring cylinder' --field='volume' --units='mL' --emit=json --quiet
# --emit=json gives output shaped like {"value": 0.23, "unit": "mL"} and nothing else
{"value": 9, "unit": "mL"}
